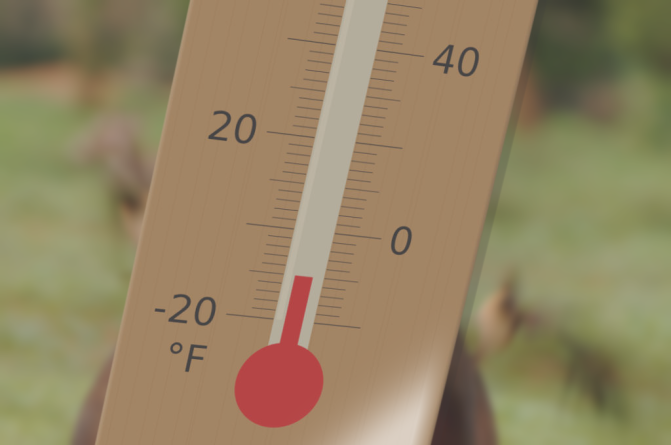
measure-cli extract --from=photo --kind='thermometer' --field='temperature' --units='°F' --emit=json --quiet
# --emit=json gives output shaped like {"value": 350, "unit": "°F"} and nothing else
{"value": -10, "unit": "°F"}
